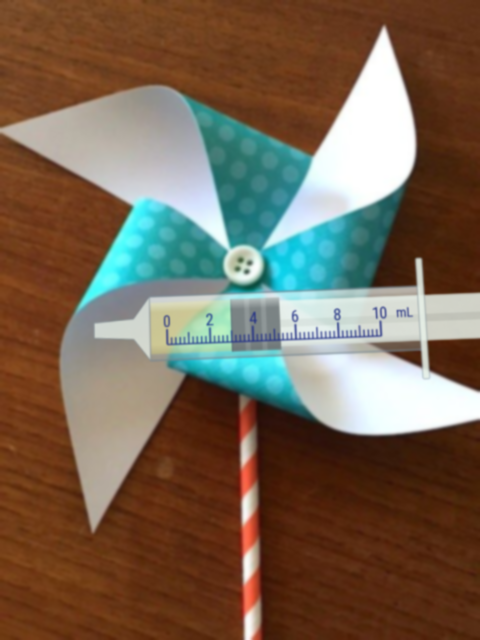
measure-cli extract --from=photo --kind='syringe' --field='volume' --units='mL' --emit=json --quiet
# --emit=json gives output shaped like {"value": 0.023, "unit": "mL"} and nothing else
{"value": 3, "unit": "mL"}
